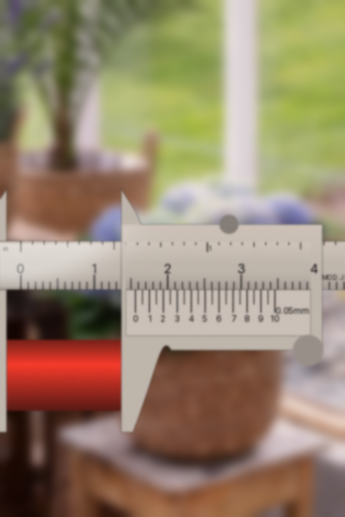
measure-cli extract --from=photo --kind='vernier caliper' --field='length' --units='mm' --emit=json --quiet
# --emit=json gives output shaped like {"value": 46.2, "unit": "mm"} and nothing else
{"value": 15.6, "unit": "mm"}
